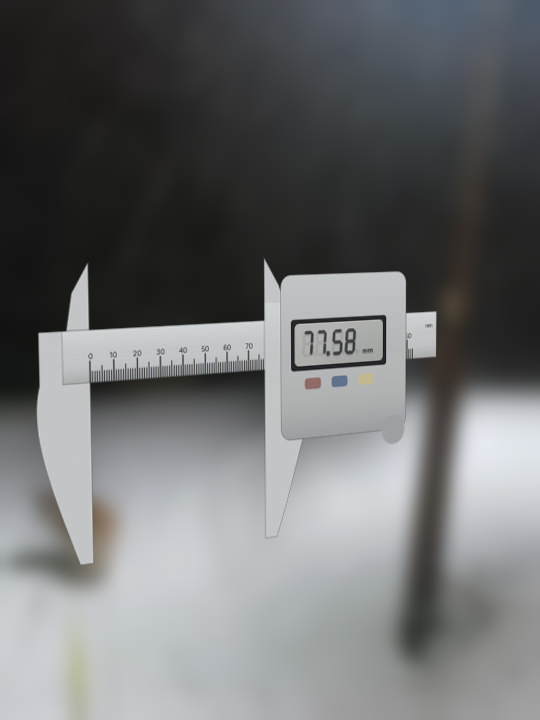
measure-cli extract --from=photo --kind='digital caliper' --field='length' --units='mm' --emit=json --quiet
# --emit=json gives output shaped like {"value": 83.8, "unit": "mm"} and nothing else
{"value": 77.58, "unit": "mm"}
